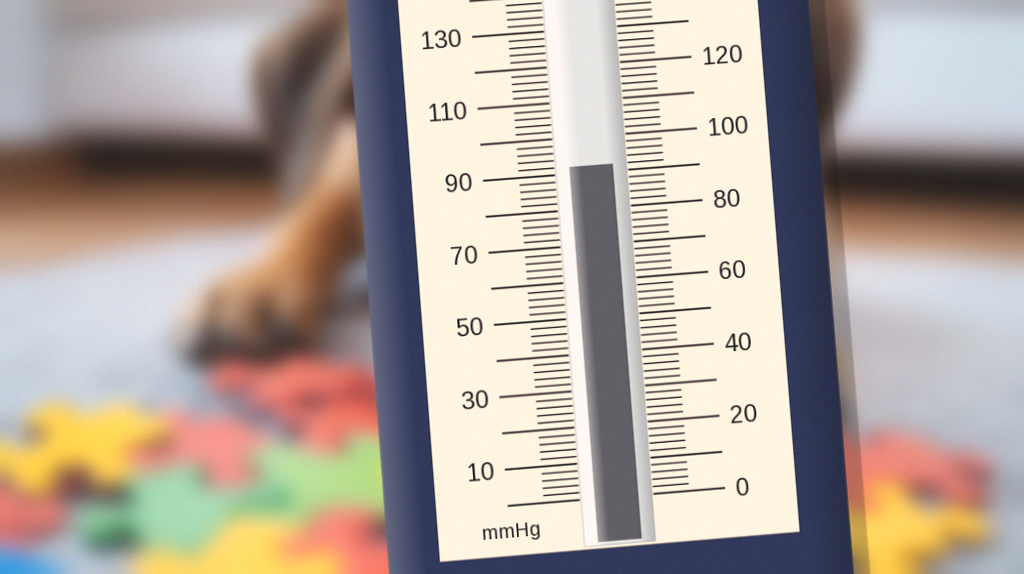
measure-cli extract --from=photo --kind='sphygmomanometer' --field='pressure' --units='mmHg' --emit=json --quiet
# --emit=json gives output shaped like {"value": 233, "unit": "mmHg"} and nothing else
{"value": 92, "unit": "mmHg"}
